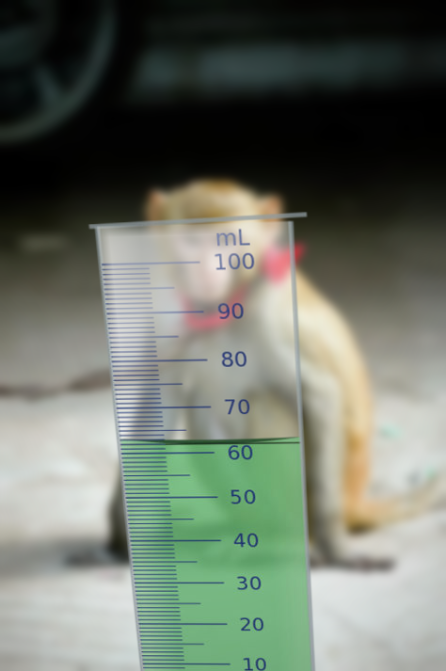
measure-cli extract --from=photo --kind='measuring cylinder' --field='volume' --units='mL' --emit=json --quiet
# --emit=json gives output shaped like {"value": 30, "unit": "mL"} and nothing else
{"value": 62, "unit": "mL"}
